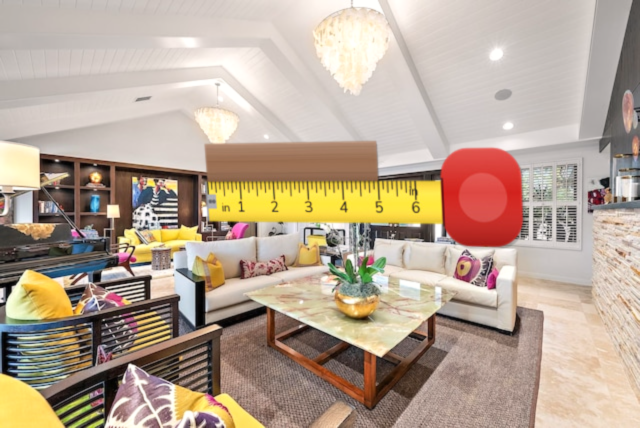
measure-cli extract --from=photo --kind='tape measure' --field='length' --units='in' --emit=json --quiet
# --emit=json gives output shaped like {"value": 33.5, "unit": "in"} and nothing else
{"value": 5, "unit": "in"}
